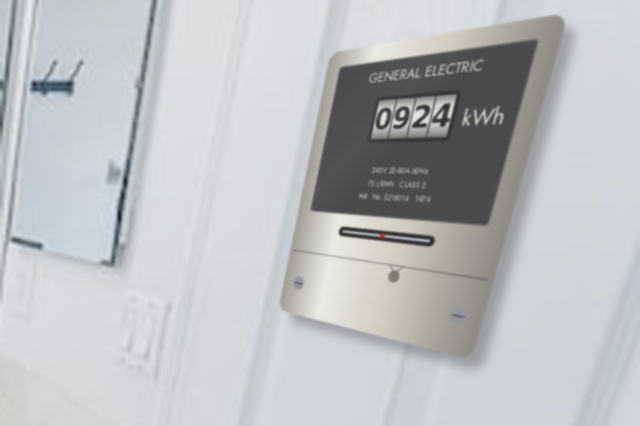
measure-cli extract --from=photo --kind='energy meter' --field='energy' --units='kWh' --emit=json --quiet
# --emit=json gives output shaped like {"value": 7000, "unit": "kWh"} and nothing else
{"value": 924, "unit": "kWh"}
